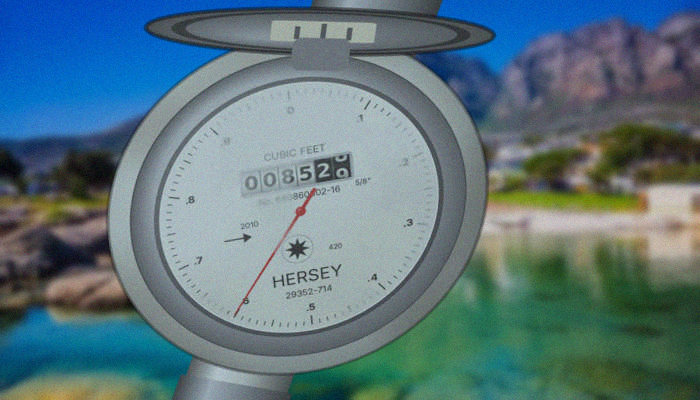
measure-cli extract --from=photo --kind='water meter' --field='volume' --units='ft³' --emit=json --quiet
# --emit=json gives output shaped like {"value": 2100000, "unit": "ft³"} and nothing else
{"value": 8528.60, "unit": "ft³"}
